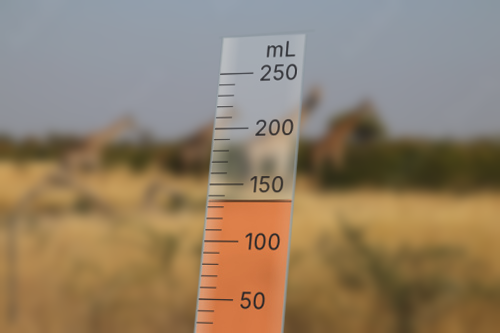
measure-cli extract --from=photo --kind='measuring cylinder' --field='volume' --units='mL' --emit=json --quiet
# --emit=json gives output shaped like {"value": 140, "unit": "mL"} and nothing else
{"value": 135, "unit": "mL"}
